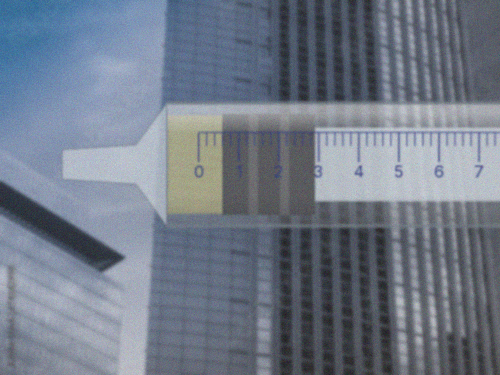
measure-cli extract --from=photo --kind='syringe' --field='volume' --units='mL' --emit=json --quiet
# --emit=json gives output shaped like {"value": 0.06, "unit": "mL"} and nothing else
{"value": 0.6, "unit": "mL"}
